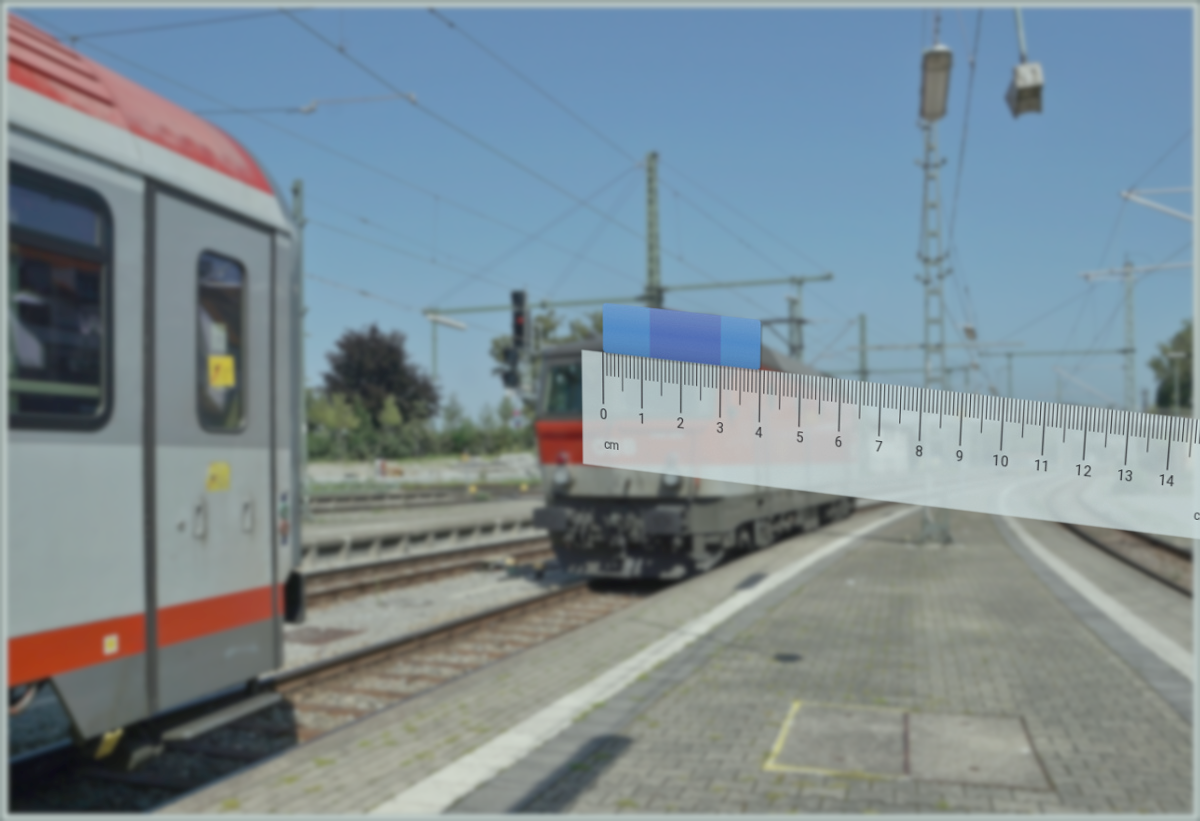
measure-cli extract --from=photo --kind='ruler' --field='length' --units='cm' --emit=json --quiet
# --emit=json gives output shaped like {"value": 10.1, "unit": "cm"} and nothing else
{"value": 4, "unit": "cm"}
